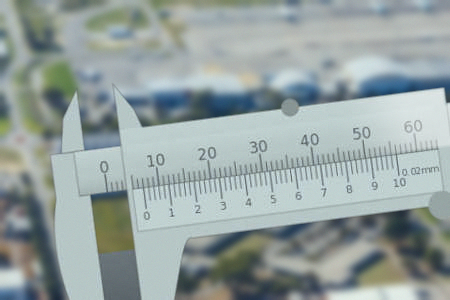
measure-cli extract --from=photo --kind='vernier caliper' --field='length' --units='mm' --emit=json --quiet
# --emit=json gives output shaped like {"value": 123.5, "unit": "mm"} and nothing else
{"value": 7.0, "unit": "mm"}
